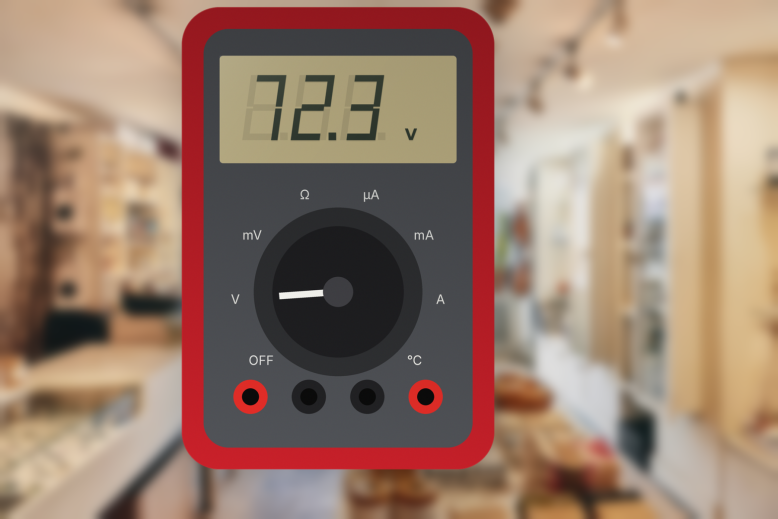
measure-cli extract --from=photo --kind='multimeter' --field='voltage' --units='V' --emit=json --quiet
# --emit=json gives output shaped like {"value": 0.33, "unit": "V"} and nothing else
{"value": 72.3, "unit": "V"}
